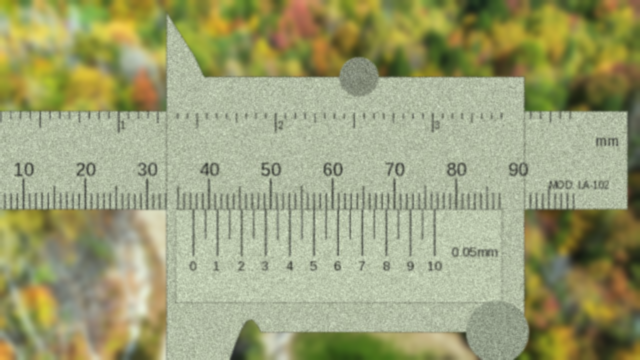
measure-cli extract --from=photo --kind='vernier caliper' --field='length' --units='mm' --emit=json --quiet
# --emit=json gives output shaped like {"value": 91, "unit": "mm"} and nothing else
{"value": 37.5, "unit": "mm"}
